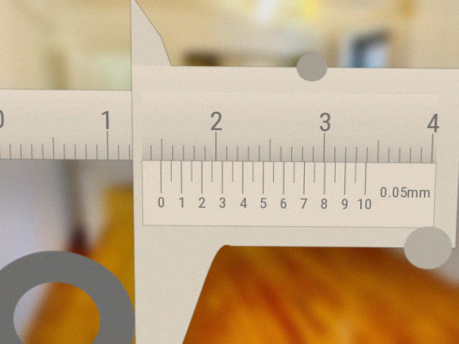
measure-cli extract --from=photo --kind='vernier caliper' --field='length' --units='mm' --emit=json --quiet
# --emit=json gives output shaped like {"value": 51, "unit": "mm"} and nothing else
{"value": 14.9, "unit": "mm"}
